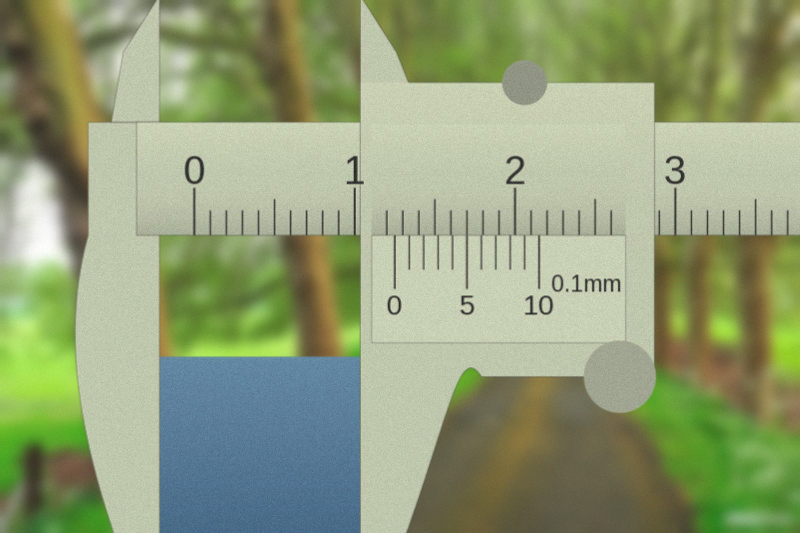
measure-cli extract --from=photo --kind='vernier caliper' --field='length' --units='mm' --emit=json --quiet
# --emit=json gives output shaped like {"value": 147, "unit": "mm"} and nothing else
{"value": 12.5, "unit": "mm"}
